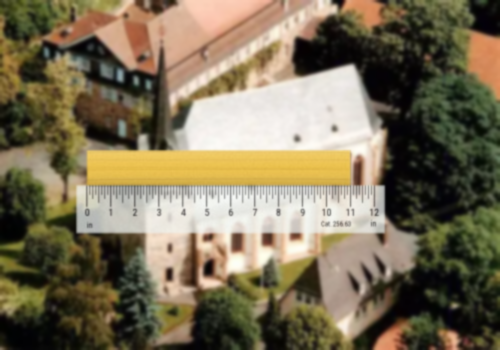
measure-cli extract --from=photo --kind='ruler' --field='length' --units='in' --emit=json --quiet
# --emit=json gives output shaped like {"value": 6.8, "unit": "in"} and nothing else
{"value": 11, "unit": "in"}
